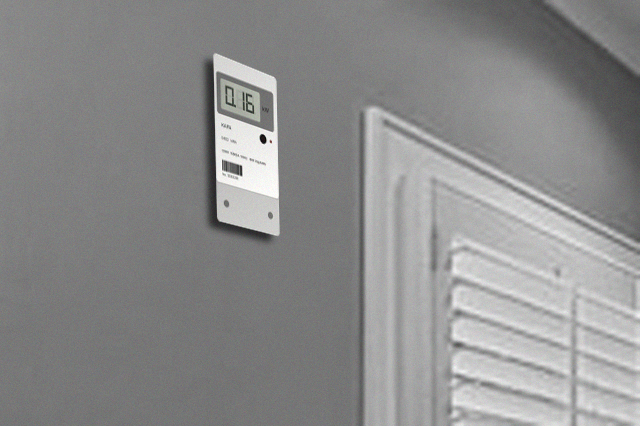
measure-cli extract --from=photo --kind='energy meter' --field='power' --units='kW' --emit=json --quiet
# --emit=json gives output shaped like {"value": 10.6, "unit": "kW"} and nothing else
{"value": 0.16, "unit": "kW"}
